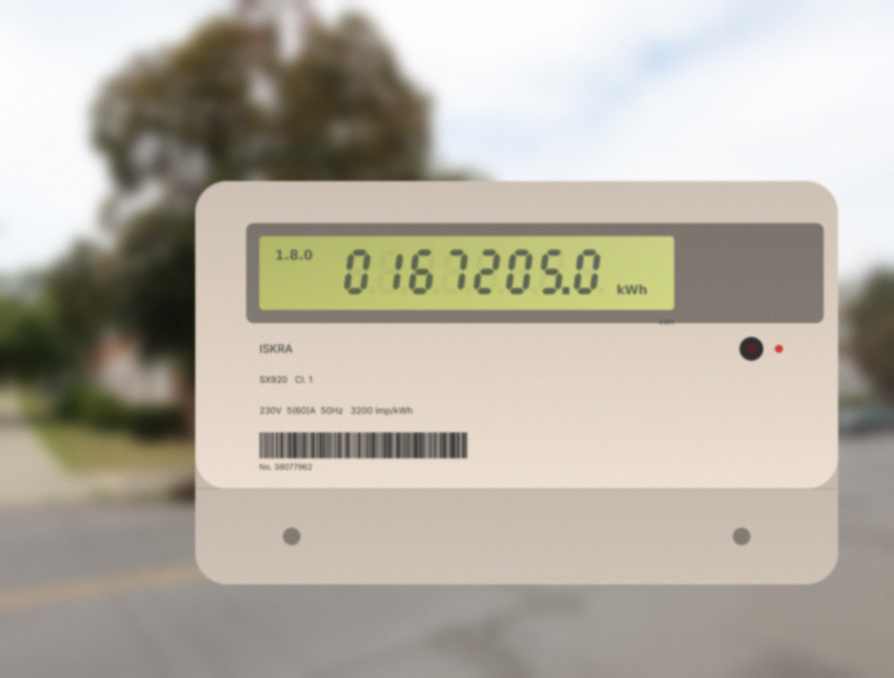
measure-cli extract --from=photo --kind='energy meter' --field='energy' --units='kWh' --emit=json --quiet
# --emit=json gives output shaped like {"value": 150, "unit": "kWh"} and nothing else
{"value": 167205.0, "unit": "kWh"}
